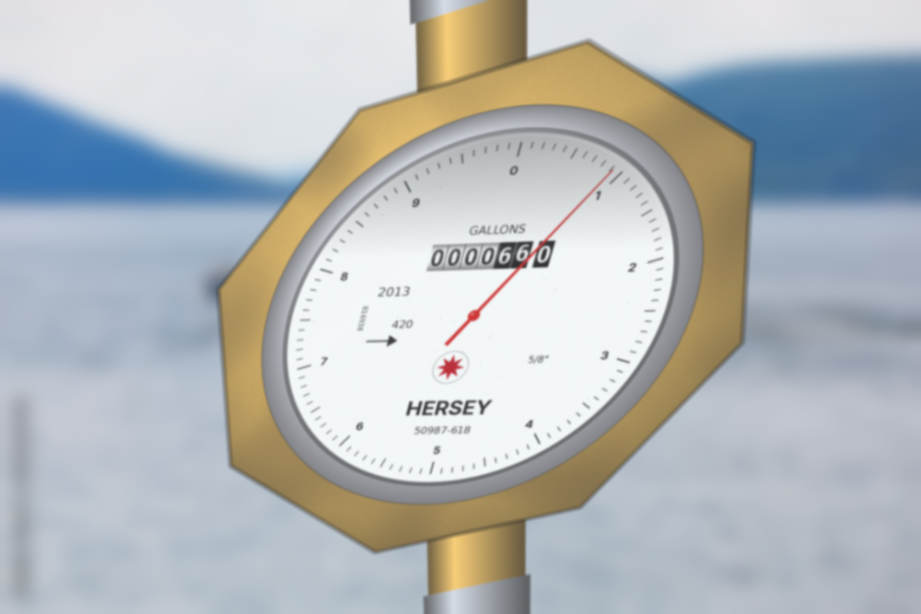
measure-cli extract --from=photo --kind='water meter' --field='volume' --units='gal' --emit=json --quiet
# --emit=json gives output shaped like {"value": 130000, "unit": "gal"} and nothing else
{"value": 660.9, "unit": "gal"}
